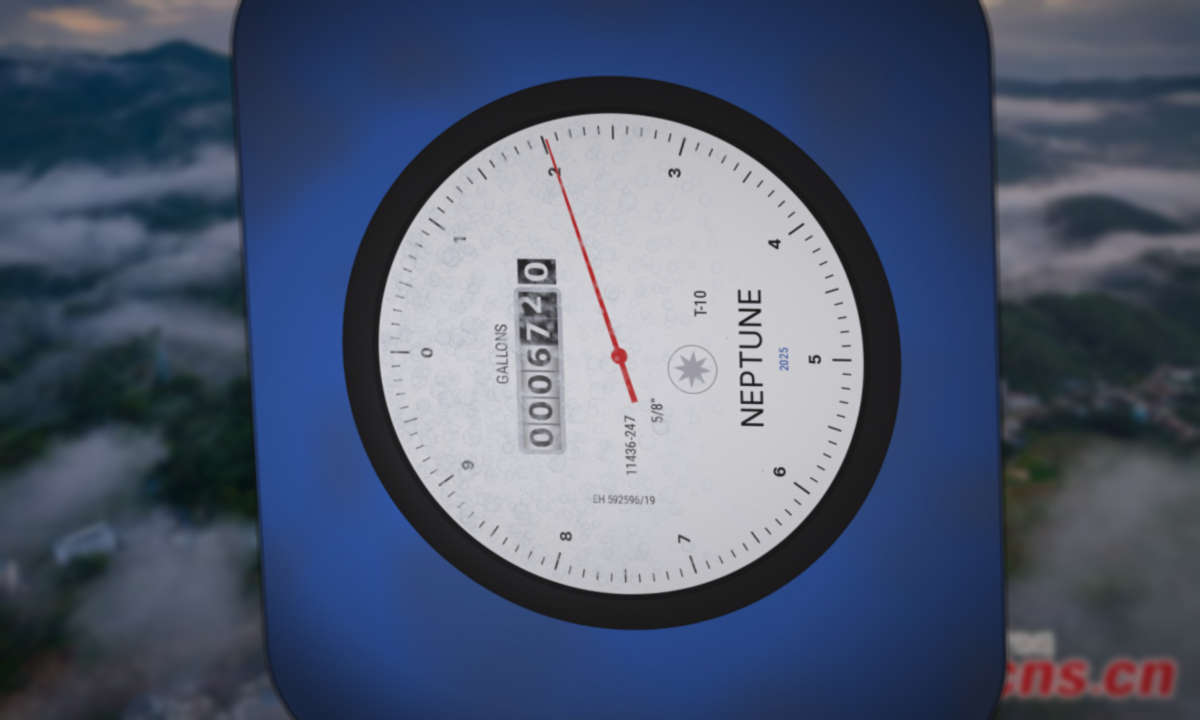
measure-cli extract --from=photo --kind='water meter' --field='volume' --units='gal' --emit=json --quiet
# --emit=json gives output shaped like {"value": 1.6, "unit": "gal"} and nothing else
{"value": 6722.0, "unit": "gal"}
